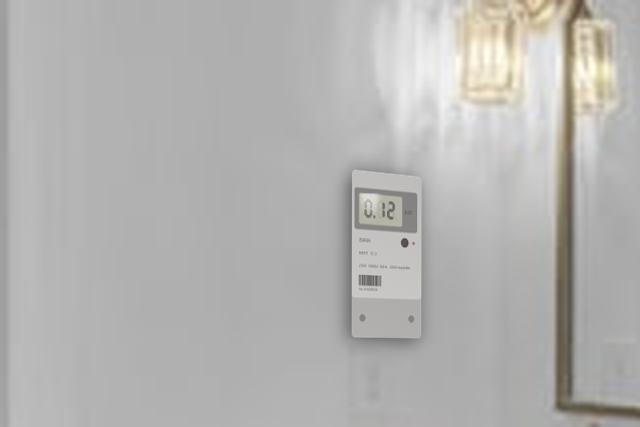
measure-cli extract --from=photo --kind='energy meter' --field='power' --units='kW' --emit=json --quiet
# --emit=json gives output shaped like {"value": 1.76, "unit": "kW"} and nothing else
{"value": 0.12, "unit": "kW"}
